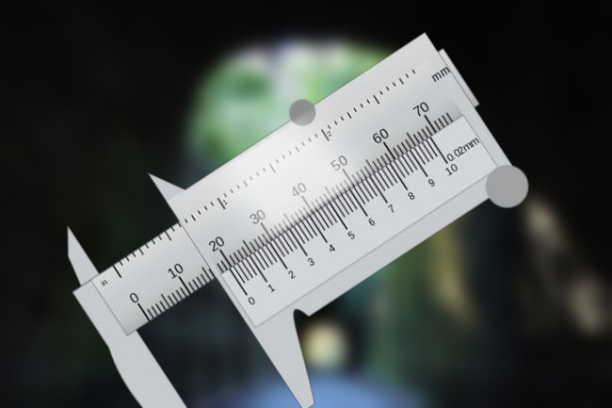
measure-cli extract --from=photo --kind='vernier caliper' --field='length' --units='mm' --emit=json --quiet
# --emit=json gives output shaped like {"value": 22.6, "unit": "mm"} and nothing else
{"value": 19.5, "unit": "mm"}
